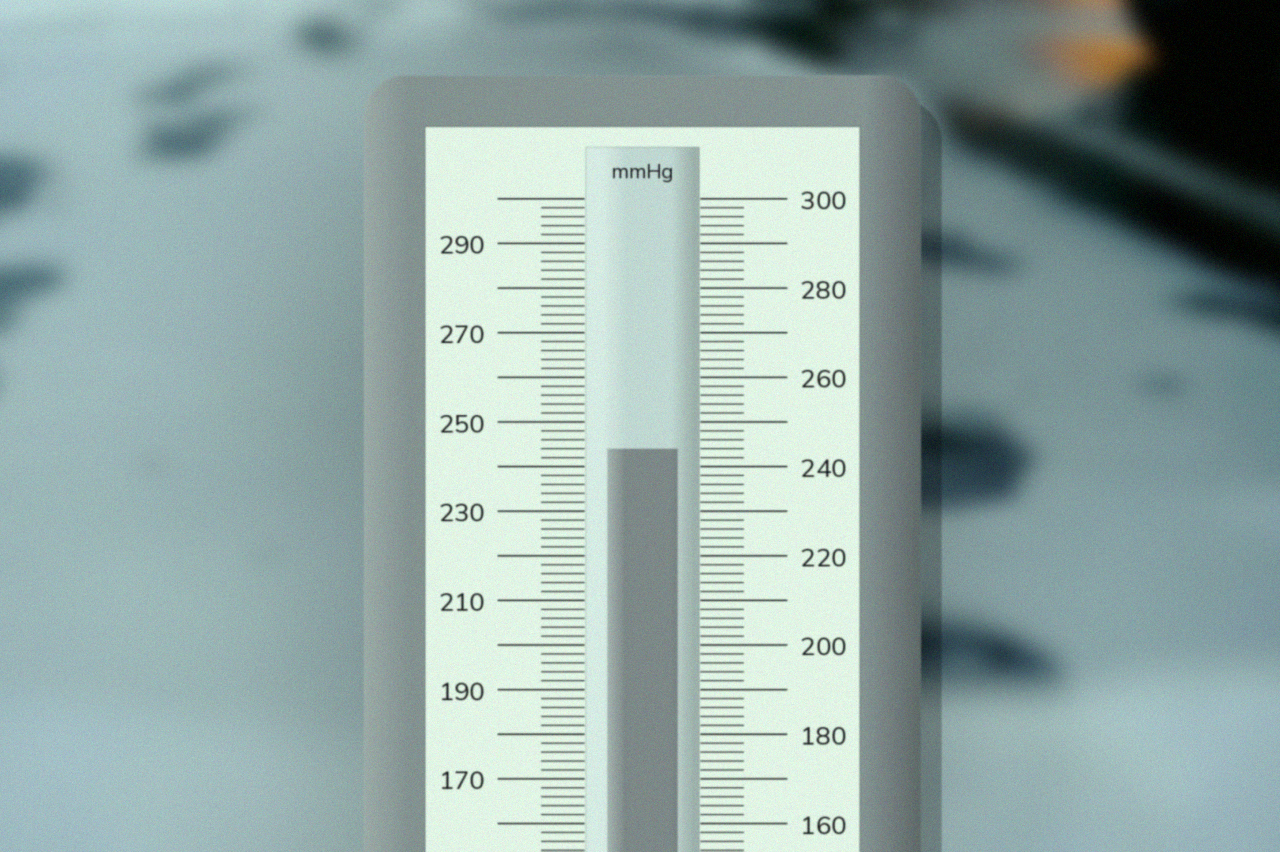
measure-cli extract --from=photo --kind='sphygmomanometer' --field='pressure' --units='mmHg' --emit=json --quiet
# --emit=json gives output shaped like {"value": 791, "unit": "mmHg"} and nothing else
{"value": 244, "unit": "mmHg"}
